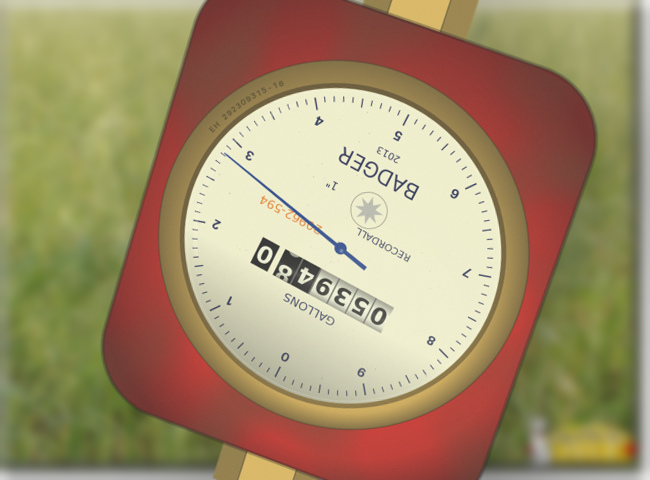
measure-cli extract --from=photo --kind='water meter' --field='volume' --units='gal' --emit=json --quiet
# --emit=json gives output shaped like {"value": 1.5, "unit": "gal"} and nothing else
{"value": 539482.8, "unit": "gal"}
